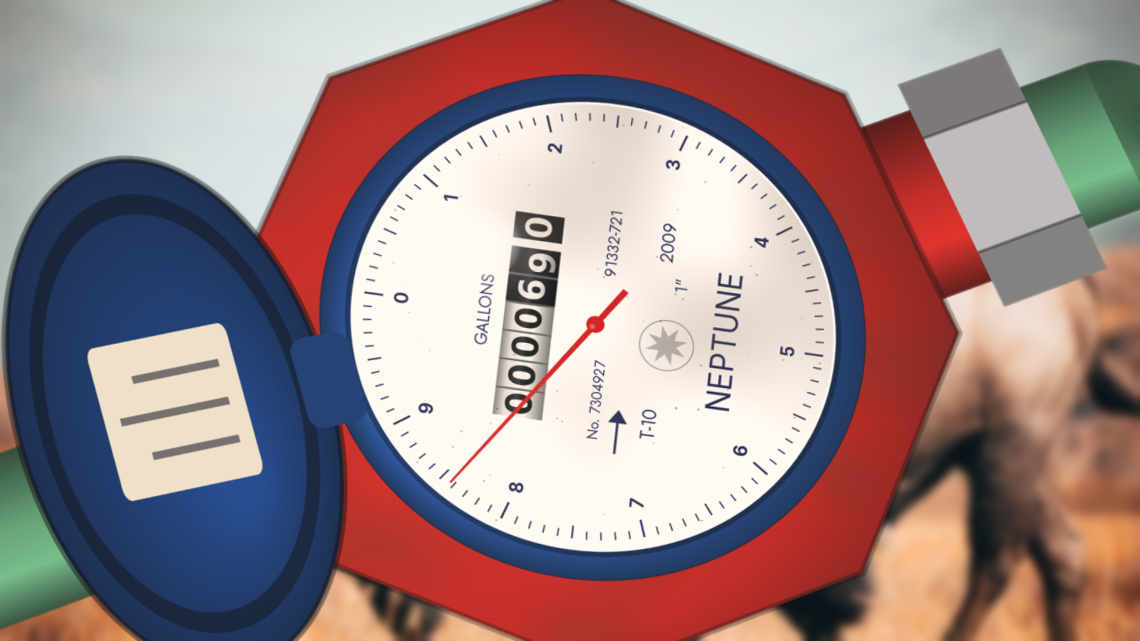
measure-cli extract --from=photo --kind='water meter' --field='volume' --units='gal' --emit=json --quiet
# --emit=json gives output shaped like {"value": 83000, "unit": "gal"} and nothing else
{"value": 688.4, "unit": "gal"}
